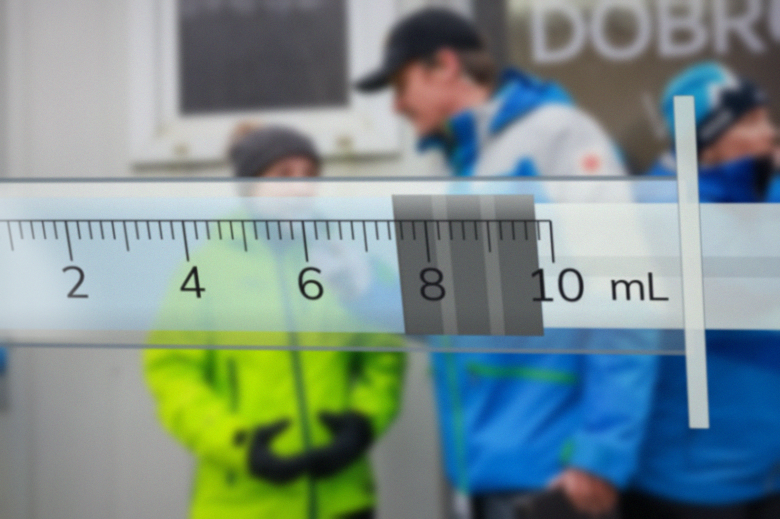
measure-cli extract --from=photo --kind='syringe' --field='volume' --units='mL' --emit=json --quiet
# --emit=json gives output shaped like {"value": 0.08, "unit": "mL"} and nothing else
{"value": 7.5, "unit": "mL"}
